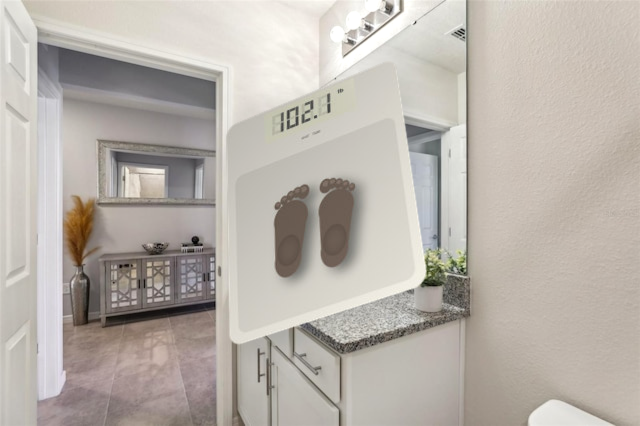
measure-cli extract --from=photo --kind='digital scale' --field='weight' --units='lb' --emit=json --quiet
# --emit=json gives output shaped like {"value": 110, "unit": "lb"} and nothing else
{"value": 102.1, "unit": "lb"}
